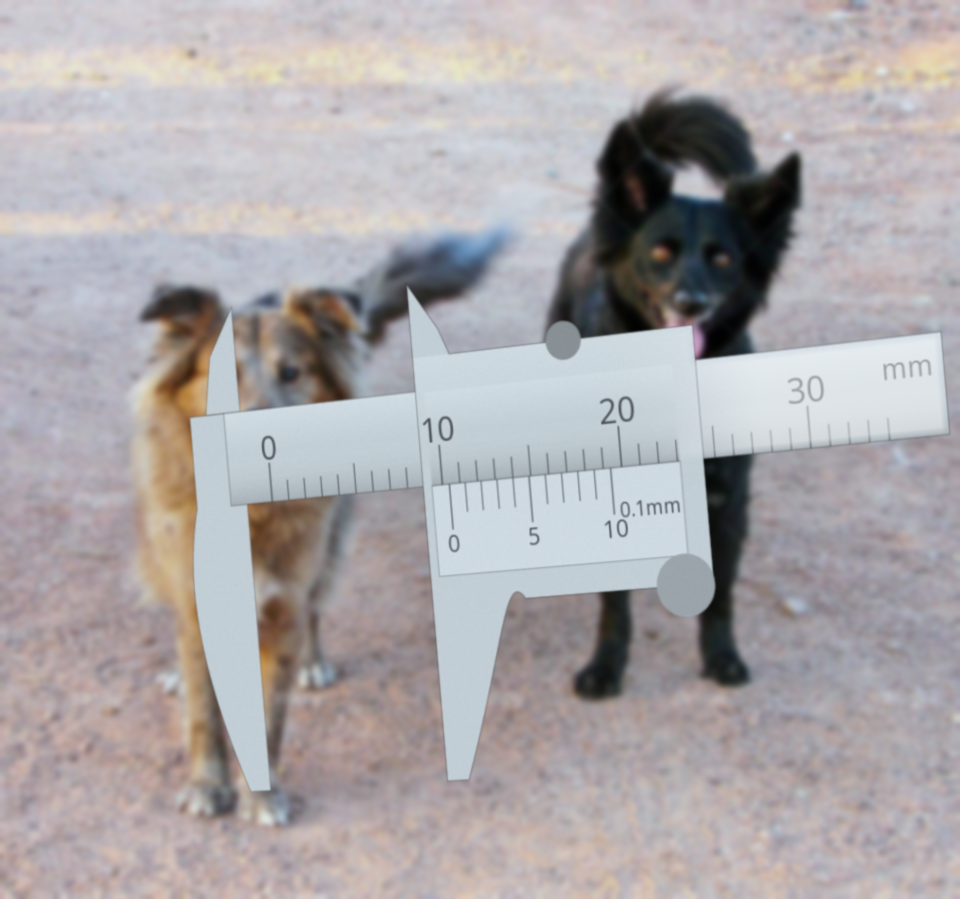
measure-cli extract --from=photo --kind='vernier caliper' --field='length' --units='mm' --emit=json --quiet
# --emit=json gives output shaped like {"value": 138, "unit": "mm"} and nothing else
{"value": 10.4, "unit": "mm"}
